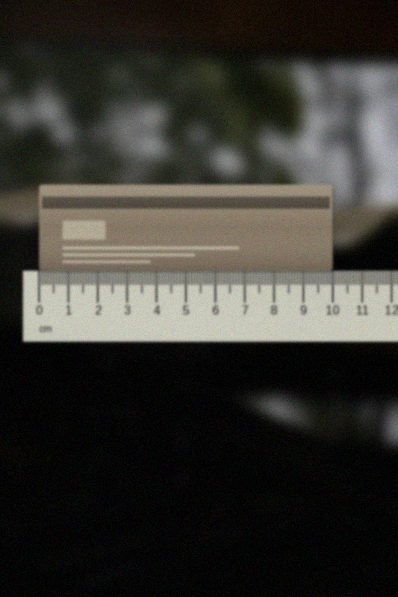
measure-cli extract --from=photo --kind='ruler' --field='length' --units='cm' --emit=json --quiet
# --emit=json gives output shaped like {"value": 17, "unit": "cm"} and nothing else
{"value": 10, "unit": "cm"}
